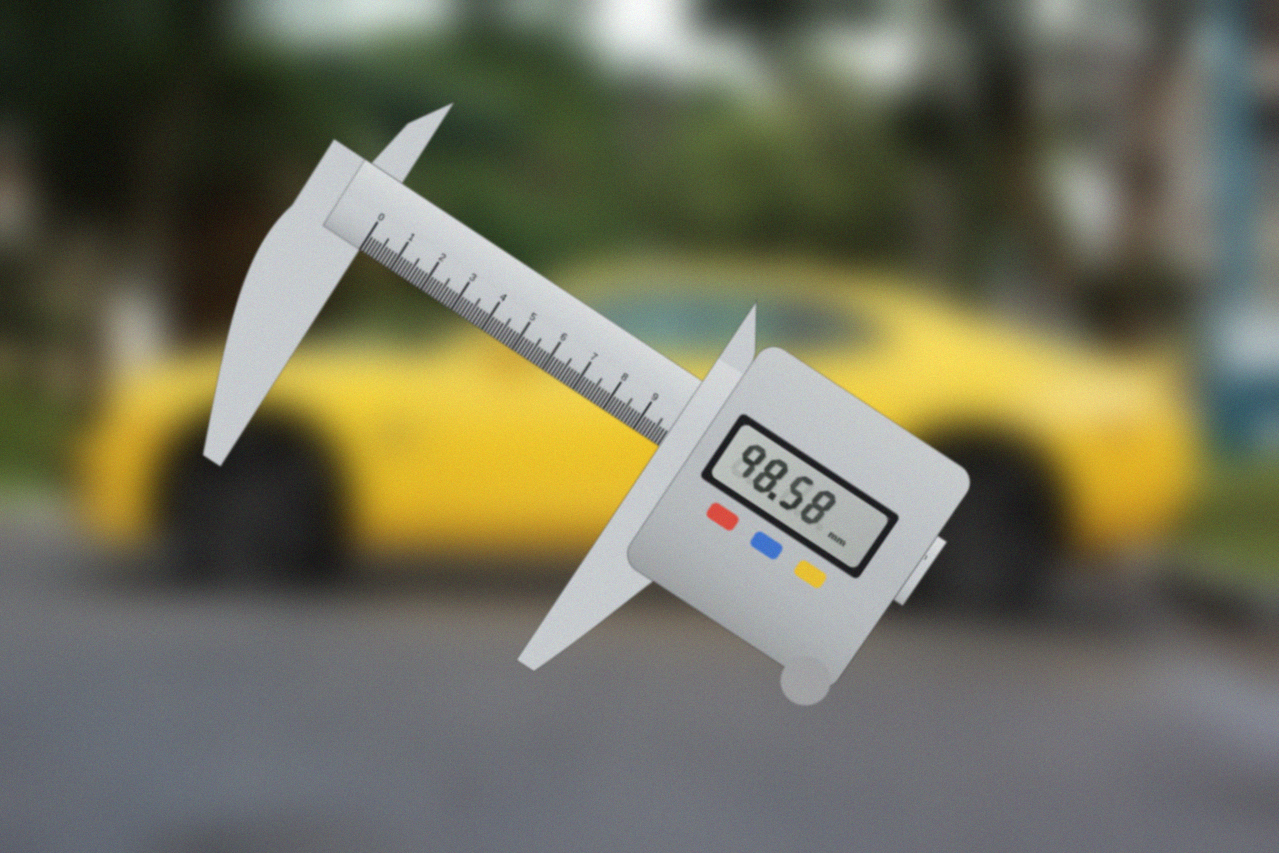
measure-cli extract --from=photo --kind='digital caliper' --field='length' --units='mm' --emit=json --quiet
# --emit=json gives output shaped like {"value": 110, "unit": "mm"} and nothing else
{"value": 98.58, "unit": "mm"}
